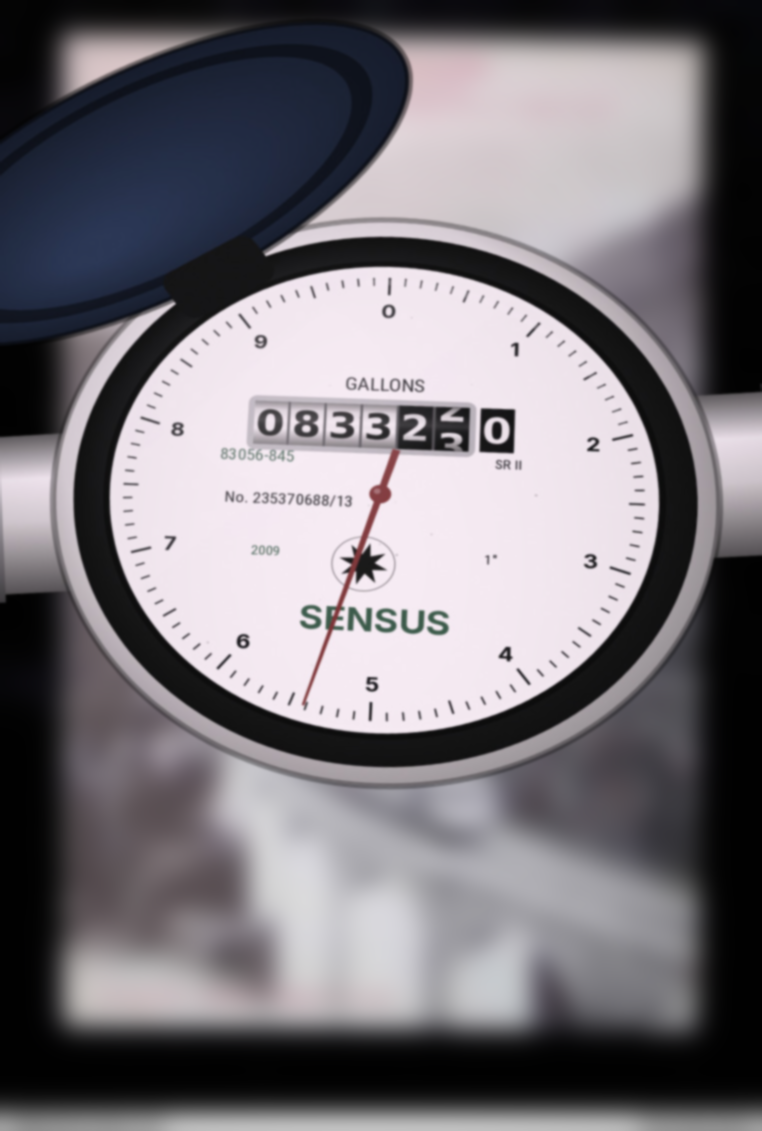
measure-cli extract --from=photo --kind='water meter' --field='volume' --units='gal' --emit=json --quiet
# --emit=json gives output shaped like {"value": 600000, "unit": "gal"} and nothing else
{"value": 833225.4, "unit": "gal"}
